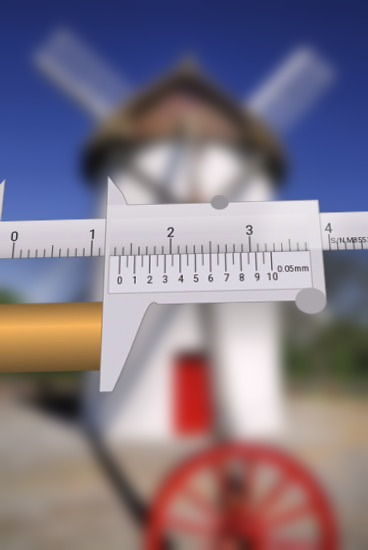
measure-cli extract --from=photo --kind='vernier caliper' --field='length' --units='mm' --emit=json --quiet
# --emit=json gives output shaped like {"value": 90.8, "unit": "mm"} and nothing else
{"value": 13.6, "unit": "mm"}
